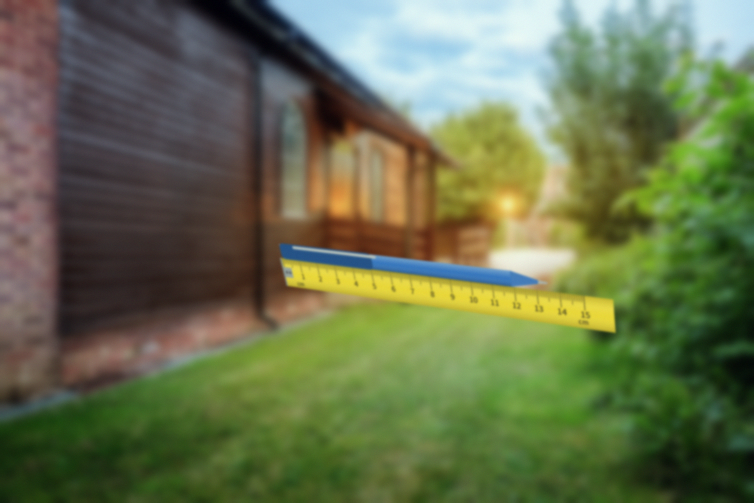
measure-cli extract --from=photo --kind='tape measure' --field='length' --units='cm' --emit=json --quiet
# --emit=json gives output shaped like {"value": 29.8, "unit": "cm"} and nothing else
{"value": 13.5, "unit": "cm"}
